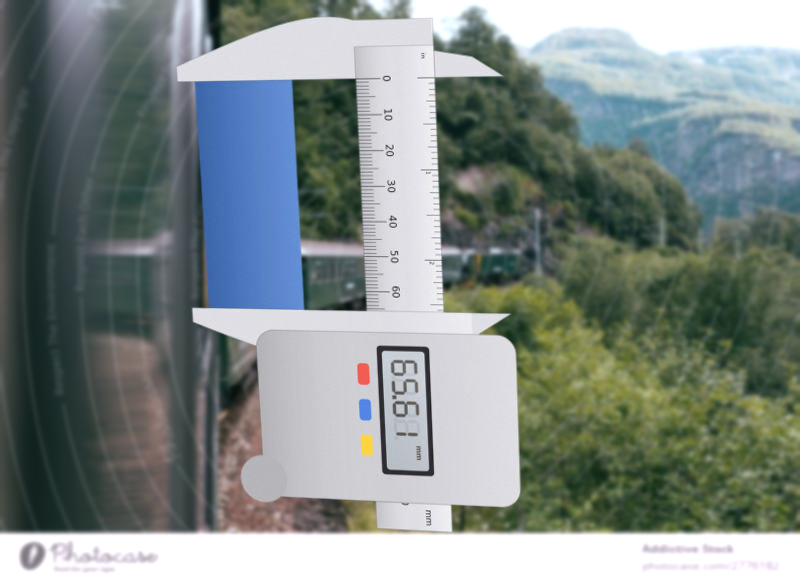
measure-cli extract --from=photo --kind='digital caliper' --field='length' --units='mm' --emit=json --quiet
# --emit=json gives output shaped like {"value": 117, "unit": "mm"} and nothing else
{"value": 65.61, "unit": "mm"}
